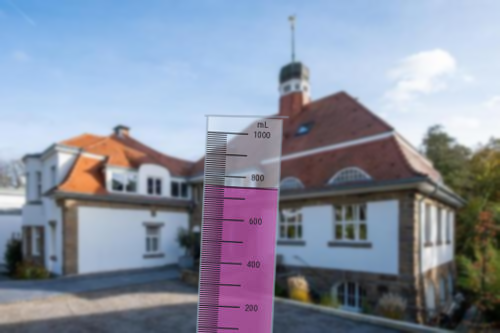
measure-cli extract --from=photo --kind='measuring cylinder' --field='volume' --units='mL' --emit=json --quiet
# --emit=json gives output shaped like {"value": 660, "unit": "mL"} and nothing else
{"value": 750, "unit": "mL"}
